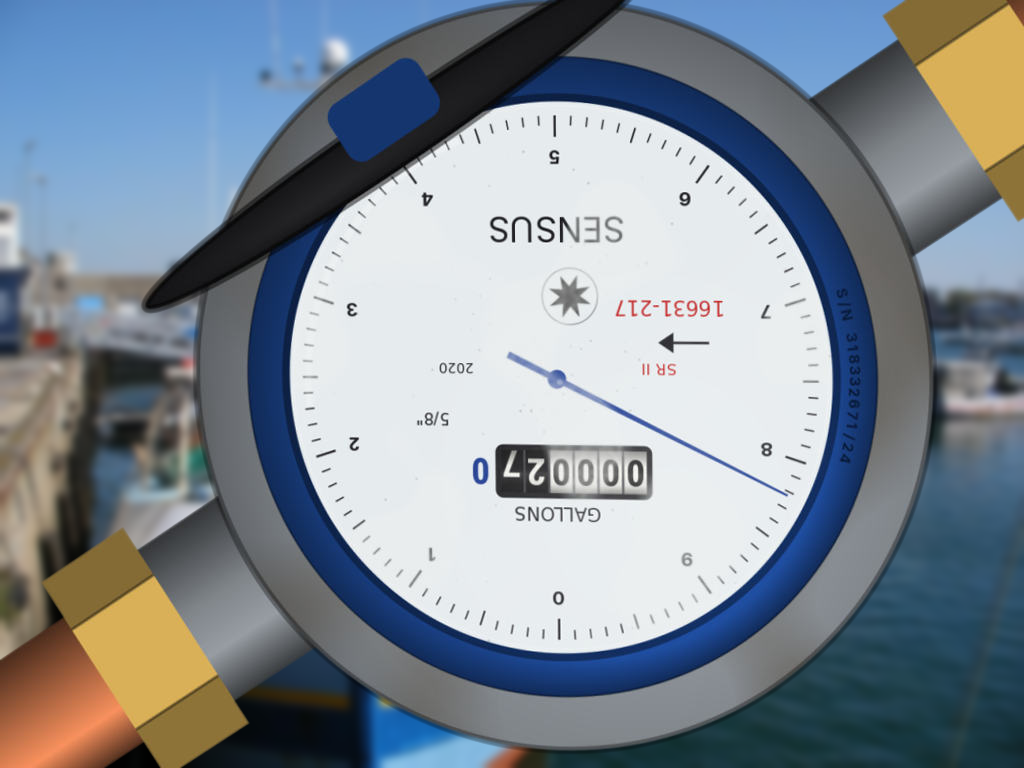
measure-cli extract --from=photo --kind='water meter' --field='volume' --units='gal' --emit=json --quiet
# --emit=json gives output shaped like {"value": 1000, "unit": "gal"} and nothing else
{"value": 268.2, "unit": "gal"}
